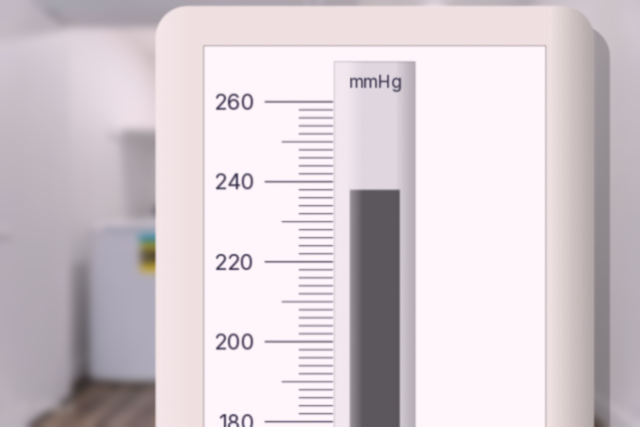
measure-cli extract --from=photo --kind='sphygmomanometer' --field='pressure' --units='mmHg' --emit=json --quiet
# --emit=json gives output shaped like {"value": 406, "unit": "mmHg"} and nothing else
{"value": 238, "unit": "mmHg"}
